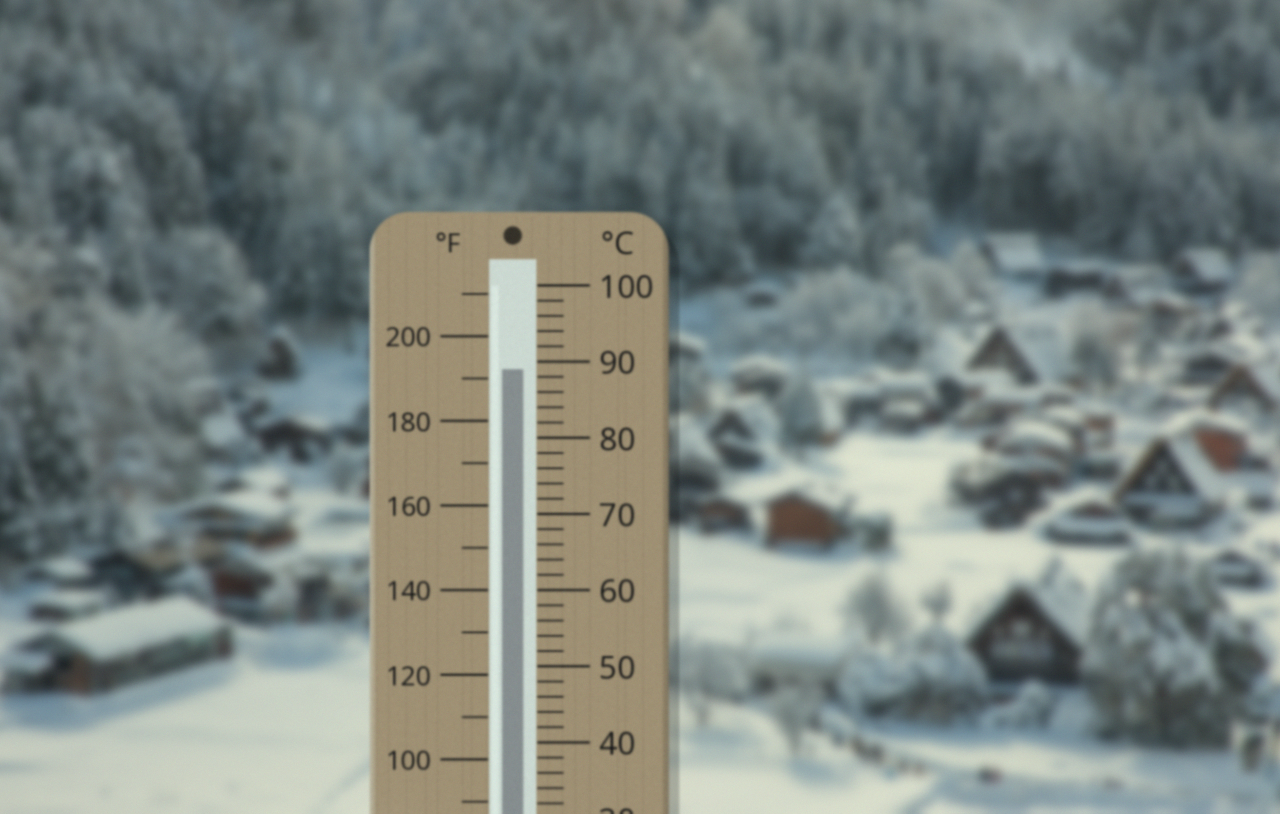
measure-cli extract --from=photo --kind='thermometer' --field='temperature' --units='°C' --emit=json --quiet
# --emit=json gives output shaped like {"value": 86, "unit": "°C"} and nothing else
{"value": 89, "unit": "°C"}
